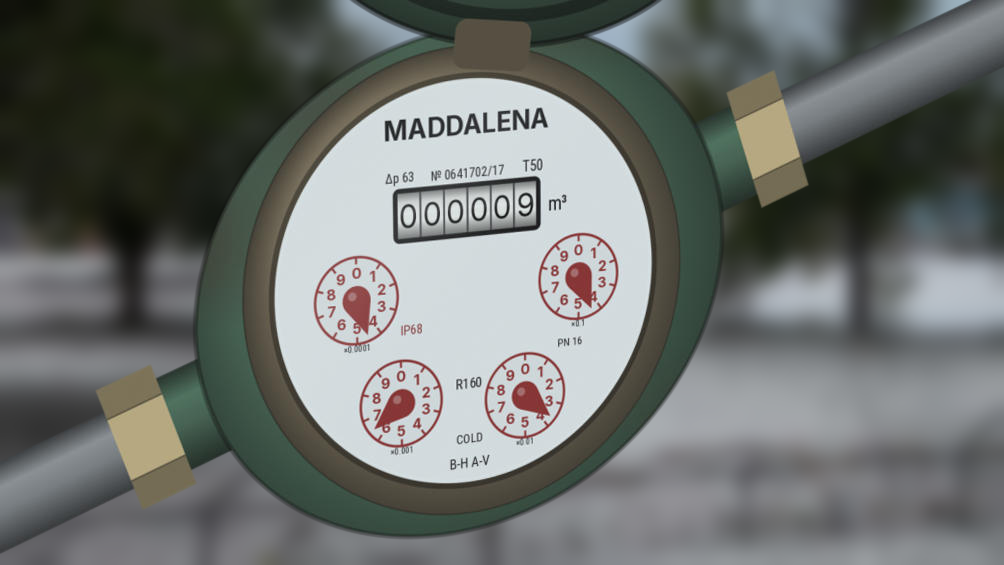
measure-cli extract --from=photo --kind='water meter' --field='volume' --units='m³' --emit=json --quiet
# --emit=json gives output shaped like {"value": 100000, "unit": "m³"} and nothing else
{"value": 9.4364, "unit": "m³"}
